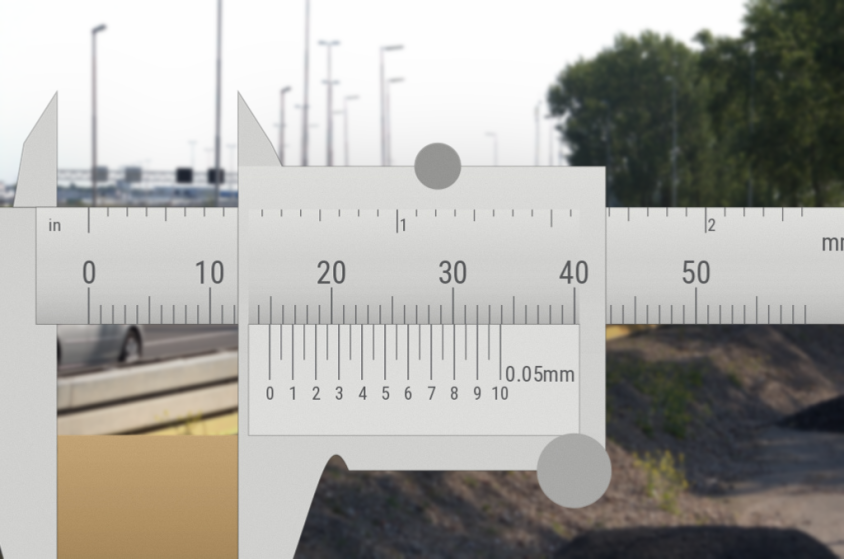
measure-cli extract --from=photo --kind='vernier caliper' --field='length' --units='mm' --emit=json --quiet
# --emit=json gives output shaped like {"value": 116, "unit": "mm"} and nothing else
{"value": 14.9, "unit": "mm"}
